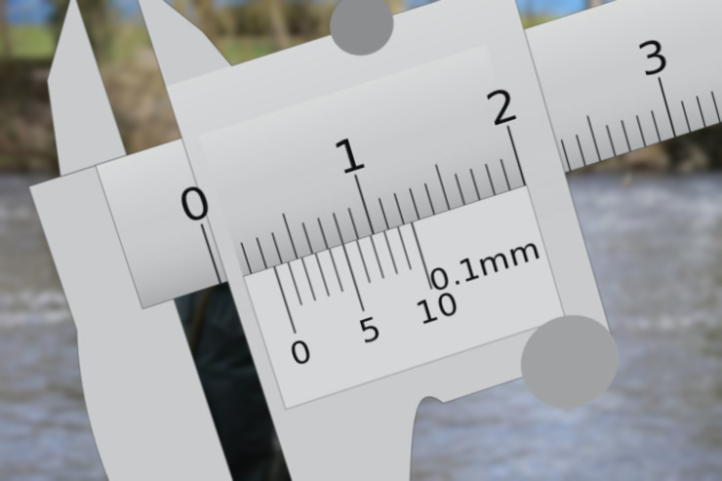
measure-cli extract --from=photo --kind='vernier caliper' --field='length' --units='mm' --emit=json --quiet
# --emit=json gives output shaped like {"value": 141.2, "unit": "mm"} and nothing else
{"value": 3.5, "unit": "mm"}
